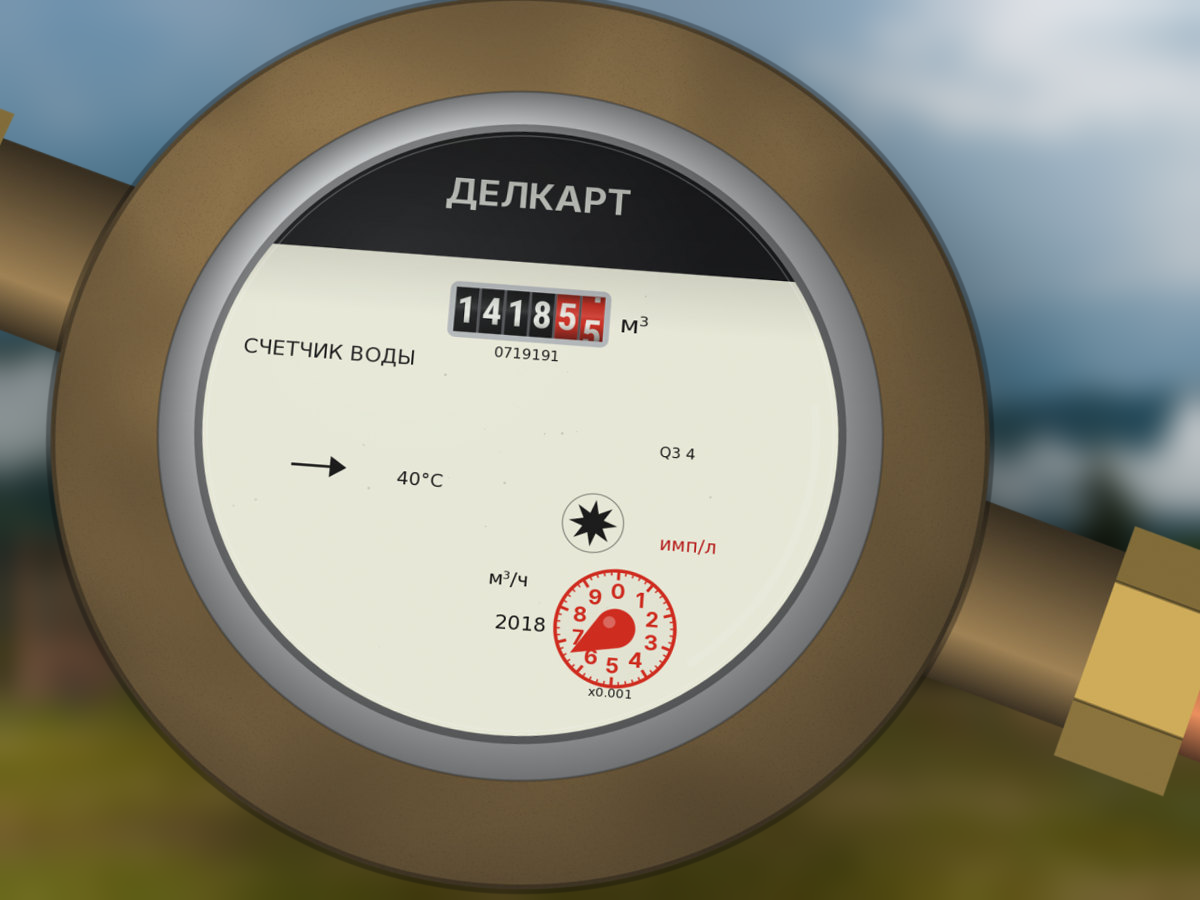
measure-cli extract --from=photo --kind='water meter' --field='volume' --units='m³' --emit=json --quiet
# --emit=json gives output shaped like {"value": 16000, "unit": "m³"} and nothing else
{"value": 1418.546, "unit": "m³"}
